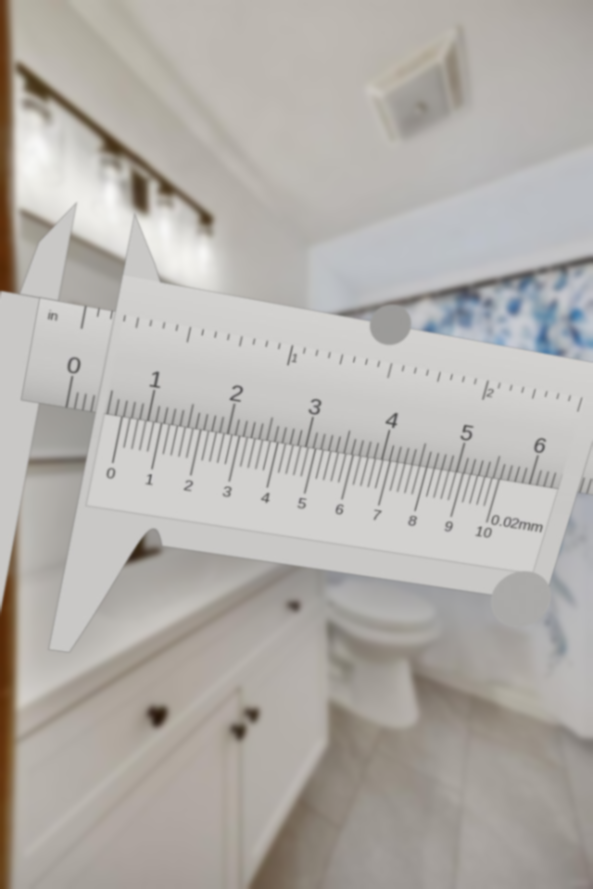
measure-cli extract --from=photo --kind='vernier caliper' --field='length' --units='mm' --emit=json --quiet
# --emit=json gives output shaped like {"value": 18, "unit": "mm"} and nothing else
{"value": 6.8, "unit": "mm"}
